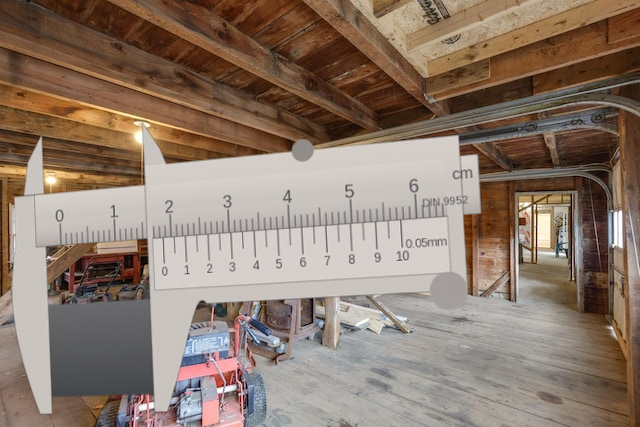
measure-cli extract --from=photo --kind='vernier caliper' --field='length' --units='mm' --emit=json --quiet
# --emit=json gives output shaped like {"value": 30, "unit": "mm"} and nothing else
{"value": 18.6, "unit": "mm"}
